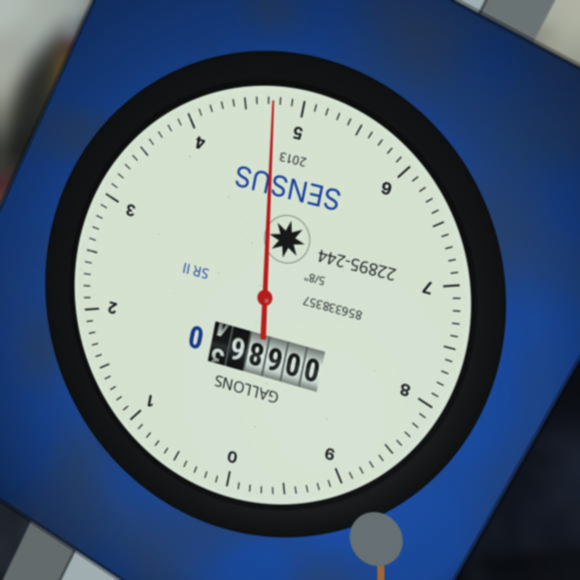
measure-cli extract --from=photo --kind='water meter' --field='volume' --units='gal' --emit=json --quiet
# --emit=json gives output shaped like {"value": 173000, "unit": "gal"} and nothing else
{"value": 68634.7, "unit": "gal"}
